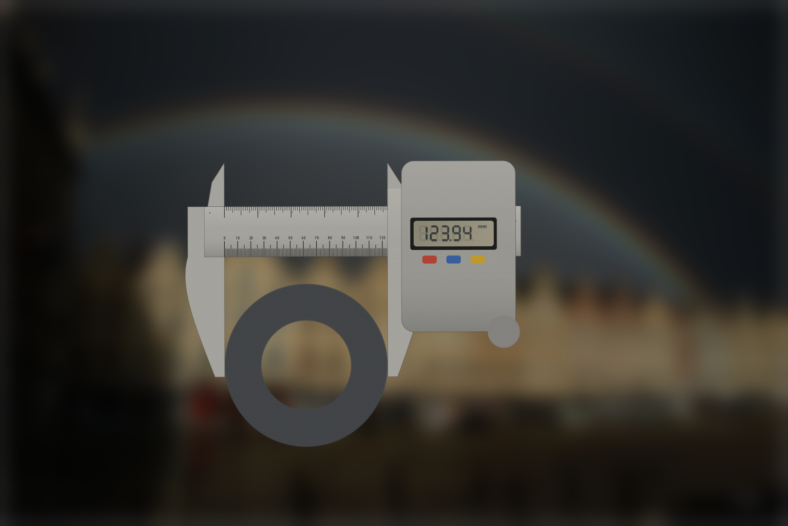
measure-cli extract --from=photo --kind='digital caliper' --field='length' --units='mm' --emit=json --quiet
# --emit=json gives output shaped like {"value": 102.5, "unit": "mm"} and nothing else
{"value": 123.94, "unit": "mm"}
